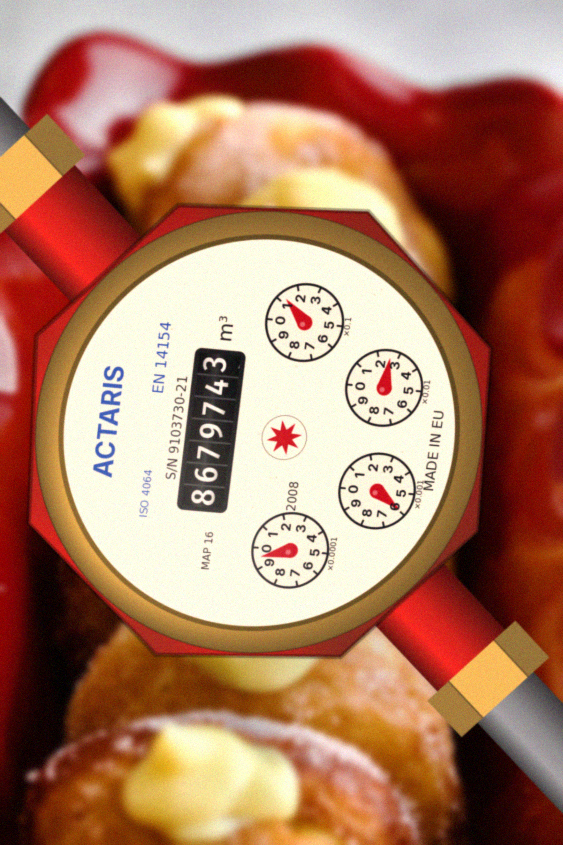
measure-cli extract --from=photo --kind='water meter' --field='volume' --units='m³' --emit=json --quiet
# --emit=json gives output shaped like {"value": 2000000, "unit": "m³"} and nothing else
{"value": 8679743.1259, "unit": "m³"}
